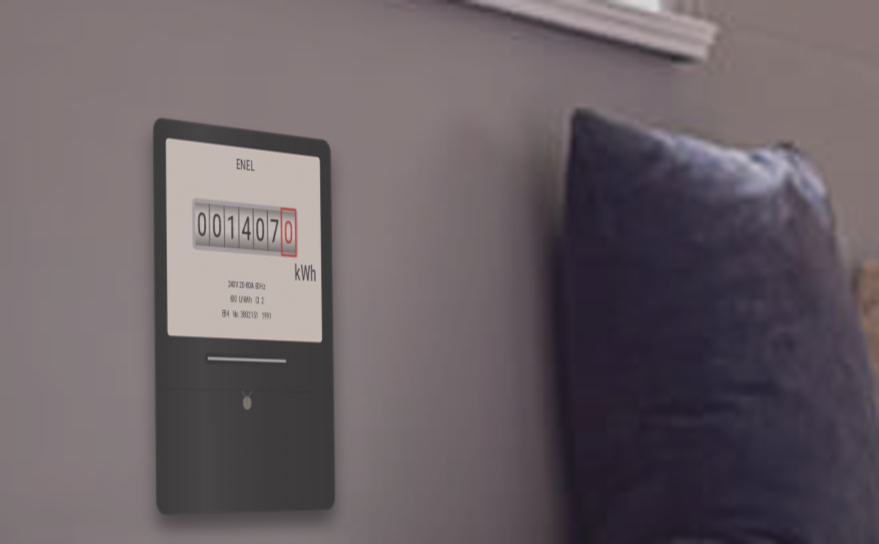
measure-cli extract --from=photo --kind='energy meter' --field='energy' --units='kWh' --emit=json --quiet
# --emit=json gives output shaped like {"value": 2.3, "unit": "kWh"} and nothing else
{"value": 1407.0, "unit": "kWh"}
